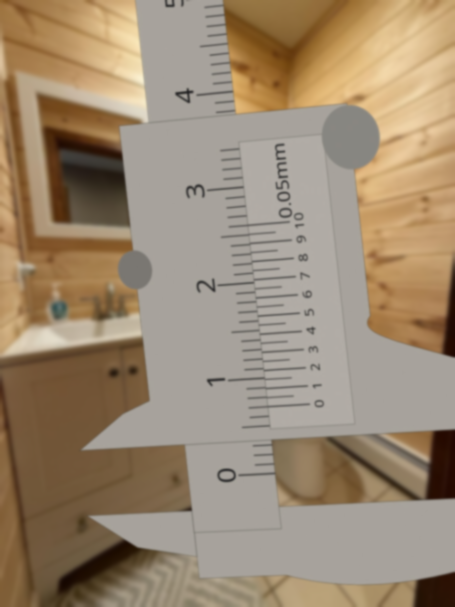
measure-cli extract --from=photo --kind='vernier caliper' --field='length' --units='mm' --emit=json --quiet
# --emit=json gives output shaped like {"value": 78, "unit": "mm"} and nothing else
{"value": 7.0, "unit": "mm"}
